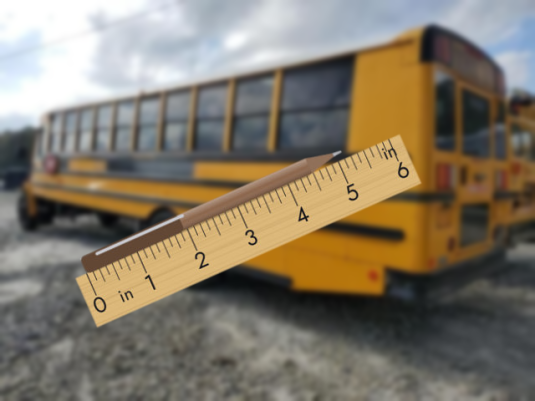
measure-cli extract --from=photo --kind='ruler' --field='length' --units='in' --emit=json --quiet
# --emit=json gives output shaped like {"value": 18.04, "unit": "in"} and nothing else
{"value": 5.125, "unit": "in"}
